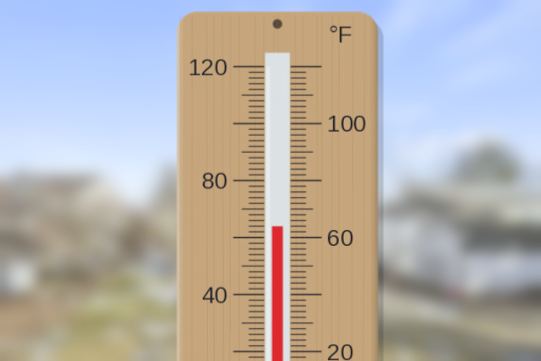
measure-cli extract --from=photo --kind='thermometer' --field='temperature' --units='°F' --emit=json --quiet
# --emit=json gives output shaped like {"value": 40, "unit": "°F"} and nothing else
{"value": 64, "unit": "°F"}
